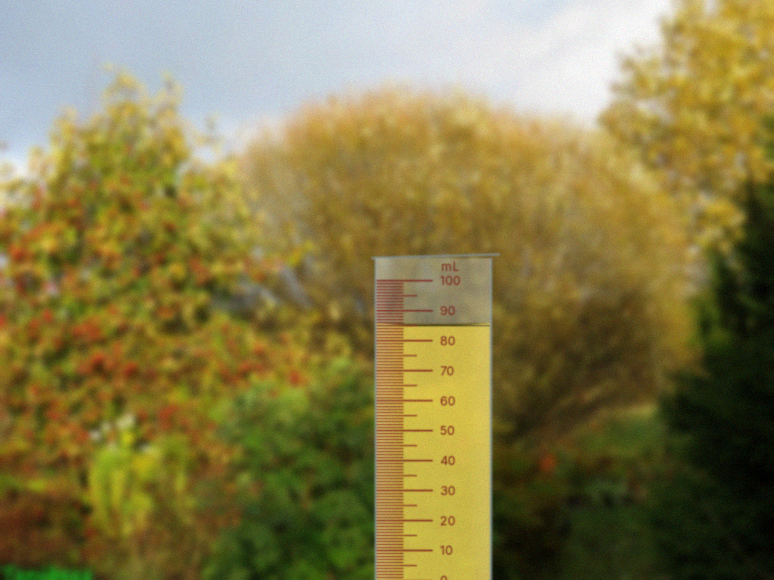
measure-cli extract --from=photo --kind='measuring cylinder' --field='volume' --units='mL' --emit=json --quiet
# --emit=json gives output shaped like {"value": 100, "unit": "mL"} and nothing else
{"value": 85, "unit": "mL"}
